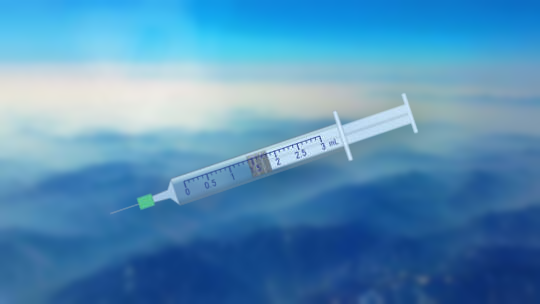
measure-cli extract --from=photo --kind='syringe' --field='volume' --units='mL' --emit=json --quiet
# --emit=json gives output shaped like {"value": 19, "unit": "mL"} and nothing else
{"value": 1.4, "unit": "mL"}
